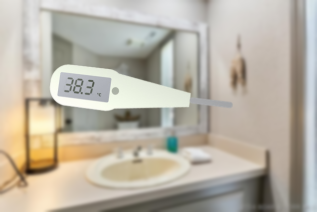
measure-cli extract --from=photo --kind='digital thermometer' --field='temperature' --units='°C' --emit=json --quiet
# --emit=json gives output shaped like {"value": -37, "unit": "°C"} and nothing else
{"value": 38.3, "unit": "°C"}
